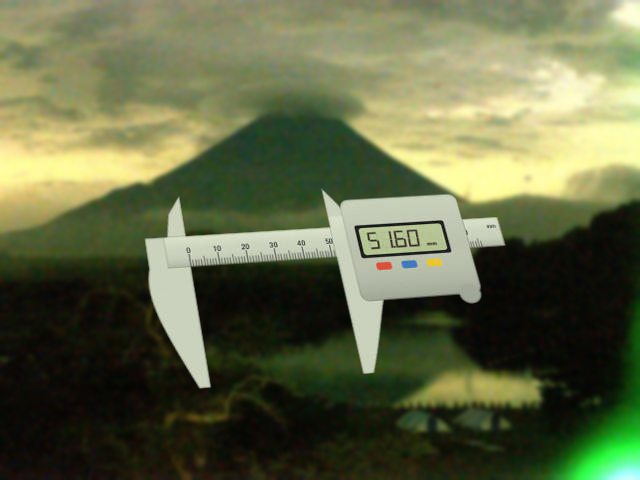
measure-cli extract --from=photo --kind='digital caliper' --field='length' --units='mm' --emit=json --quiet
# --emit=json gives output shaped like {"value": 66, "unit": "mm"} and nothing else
{"value": 51.60, "unit": "mm"}
